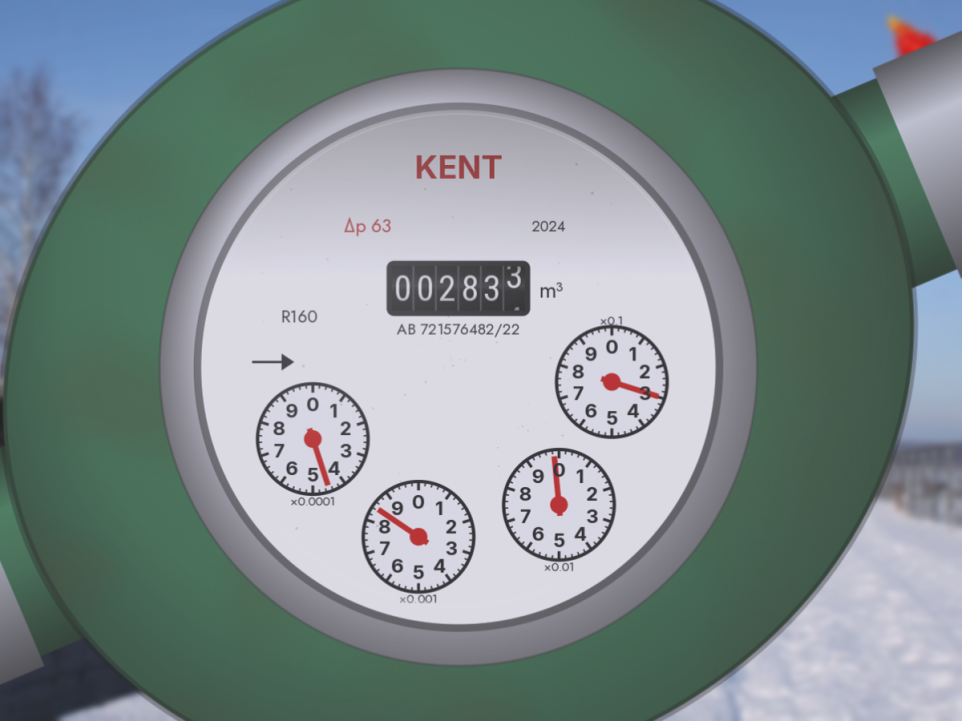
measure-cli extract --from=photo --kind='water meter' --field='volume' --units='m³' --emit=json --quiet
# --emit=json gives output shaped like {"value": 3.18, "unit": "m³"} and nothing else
{"value": 2833.2984, "unit": "m³"}
